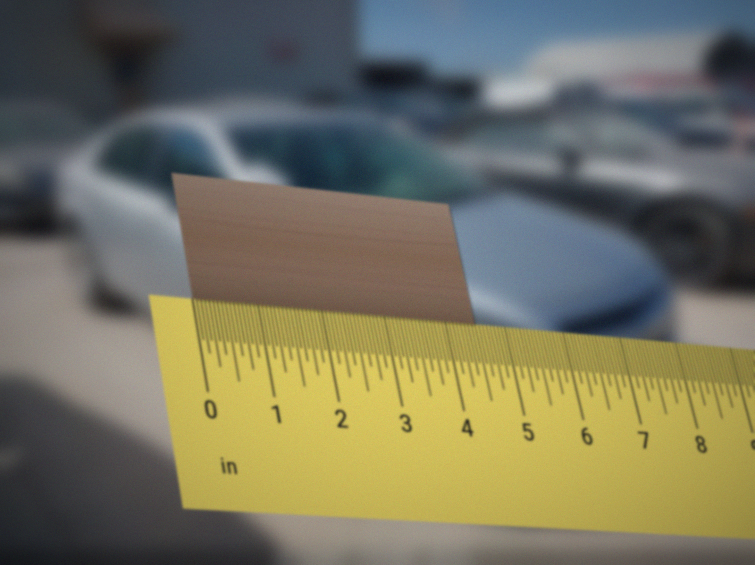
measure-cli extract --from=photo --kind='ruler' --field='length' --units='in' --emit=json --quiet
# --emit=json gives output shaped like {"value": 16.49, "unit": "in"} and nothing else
{"value": 4.5, "unit": "in"}
